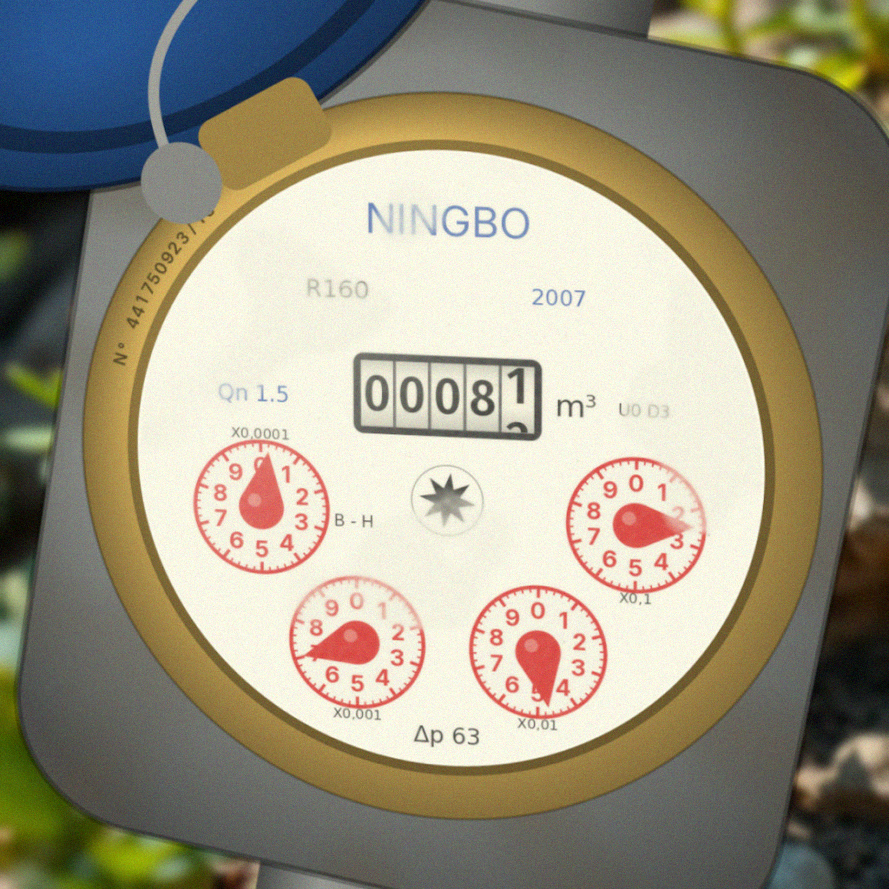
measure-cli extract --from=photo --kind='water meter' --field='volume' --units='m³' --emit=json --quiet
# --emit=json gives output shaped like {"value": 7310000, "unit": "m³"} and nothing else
{"value": 81.2470, "unit": "m³"}
